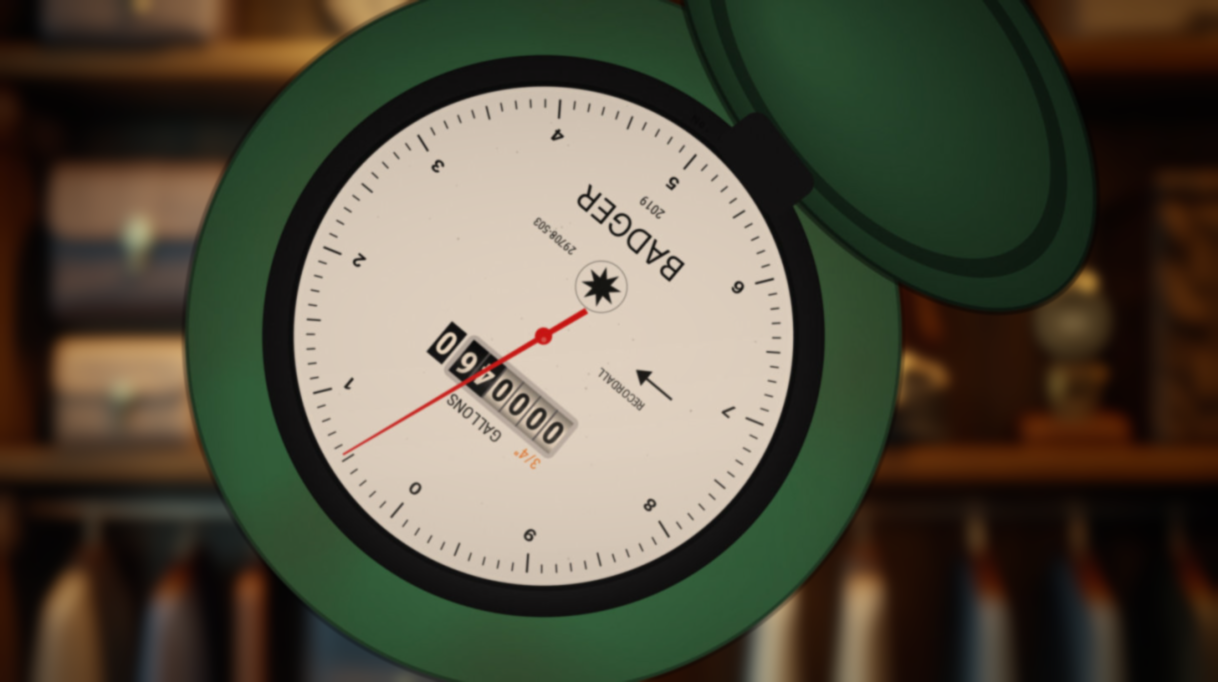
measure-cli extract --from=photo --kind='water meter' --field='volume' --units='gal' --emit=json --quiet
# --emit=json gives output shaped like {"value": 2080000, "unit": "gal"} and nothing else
{"value": 460.5, "unit": "gal"}
